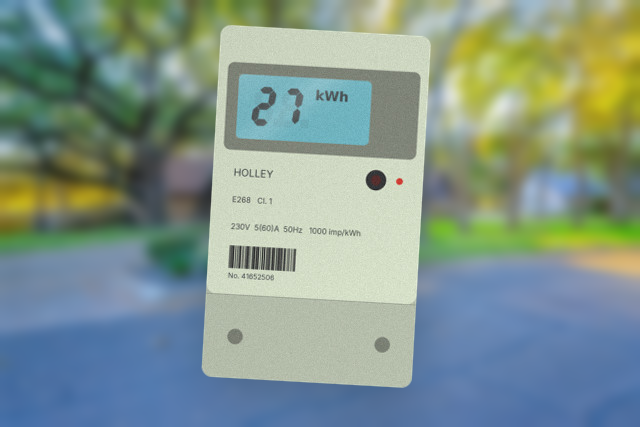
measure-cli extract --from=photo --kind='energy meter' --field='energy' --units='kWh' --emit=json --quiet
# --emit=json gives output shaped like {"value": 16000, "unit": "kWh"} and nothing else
{"value": 27, "unit": "kWh"}
